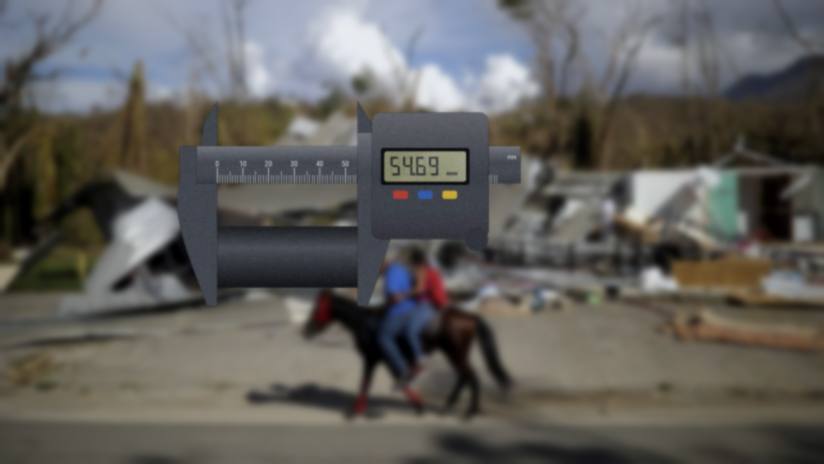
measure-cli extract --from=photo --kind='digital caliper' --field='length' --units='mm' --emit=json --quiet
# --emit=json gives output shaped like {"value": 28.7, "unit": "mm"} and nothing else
{"value": 54.69, "unit": "mm"}
